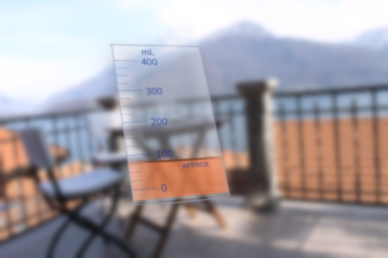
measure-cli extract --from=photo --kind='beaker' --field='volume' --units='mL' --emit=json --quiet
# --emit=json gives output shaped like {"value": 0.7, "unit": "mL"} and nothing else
{"value": 75, "unit": "mL"}
